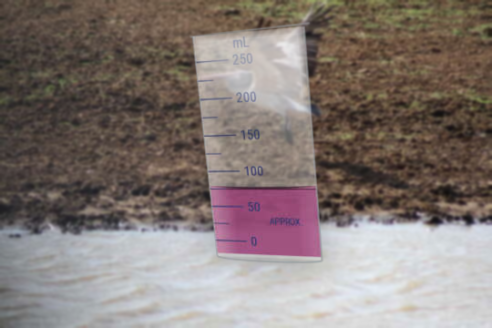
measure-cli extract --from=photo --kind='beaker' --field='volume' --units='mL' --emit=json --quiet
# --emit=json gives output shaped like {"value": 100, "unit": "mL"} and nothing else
{"value": 75, "unit": "mL"}
